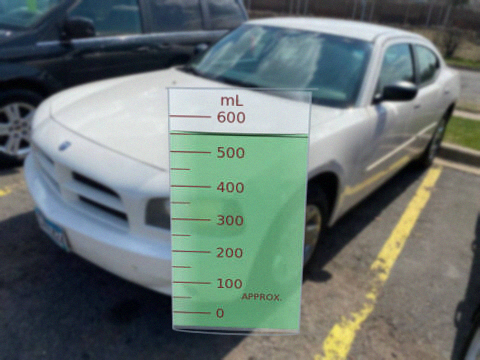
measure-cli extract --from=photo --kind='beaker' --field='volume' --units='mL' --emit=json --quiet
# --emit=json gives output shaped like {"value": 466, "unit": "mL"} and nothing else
{"value": 550, "unit": "mL"}
